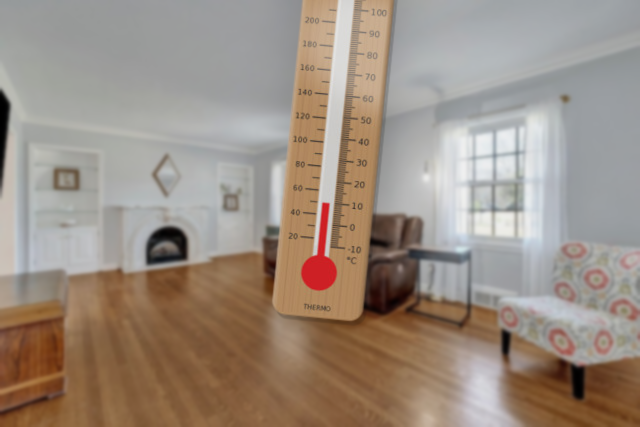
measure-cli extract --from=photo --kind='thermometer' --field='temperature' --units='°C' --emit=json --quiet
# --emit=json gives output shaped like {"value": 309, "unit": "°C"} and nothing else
{"value": 10, "unit": "°C"}
